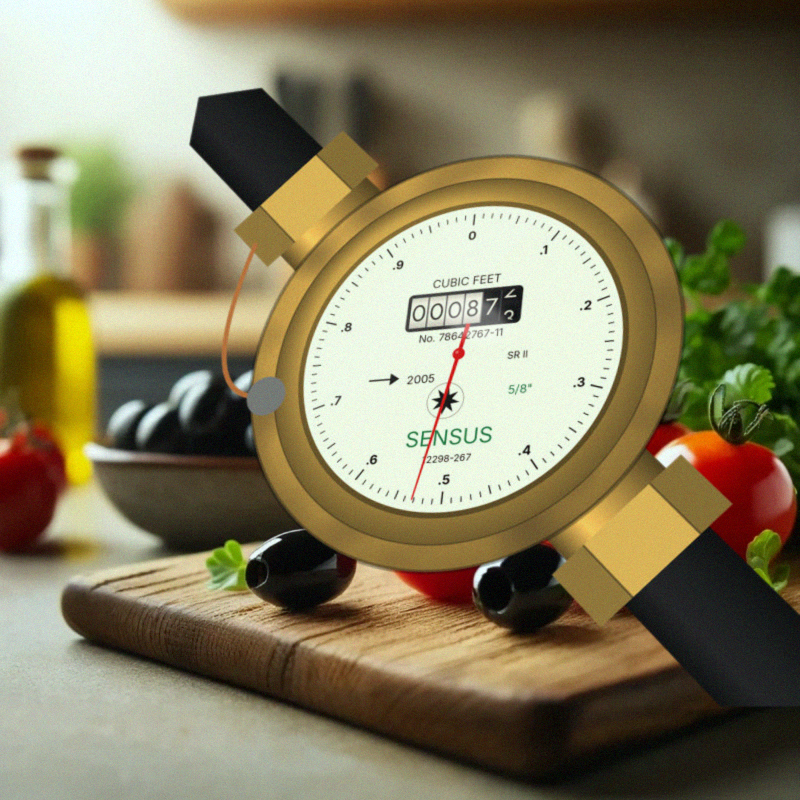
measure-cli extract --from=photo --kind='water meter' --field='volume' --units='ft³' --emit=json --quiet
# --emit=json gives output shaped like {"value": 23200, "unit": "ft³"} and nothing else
{"value": 872.53, "unit": "ft³"}
